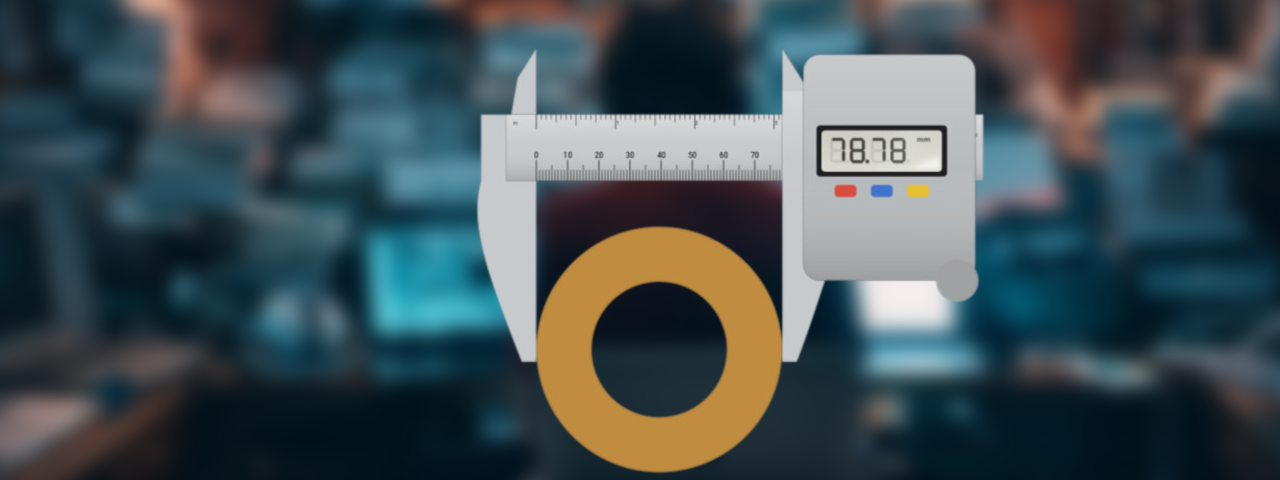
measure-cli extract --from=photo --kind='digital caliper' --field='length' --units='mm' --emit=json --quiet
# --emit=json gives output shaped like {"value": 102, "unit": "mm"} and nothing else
{"value": 78.78, "unit": "mm"}
